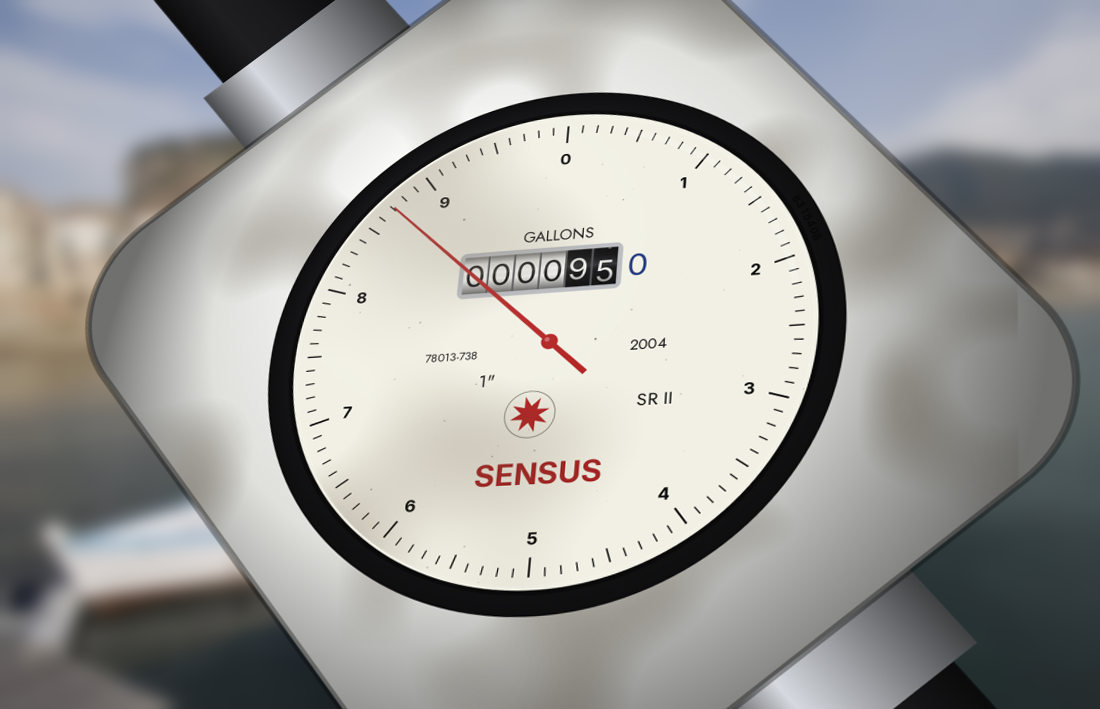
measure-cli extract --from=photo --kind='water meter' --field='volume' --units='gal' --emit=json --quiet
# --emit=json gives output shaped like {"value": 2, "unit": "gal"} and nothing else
{"value": 948.7, "unit": "gal"}
